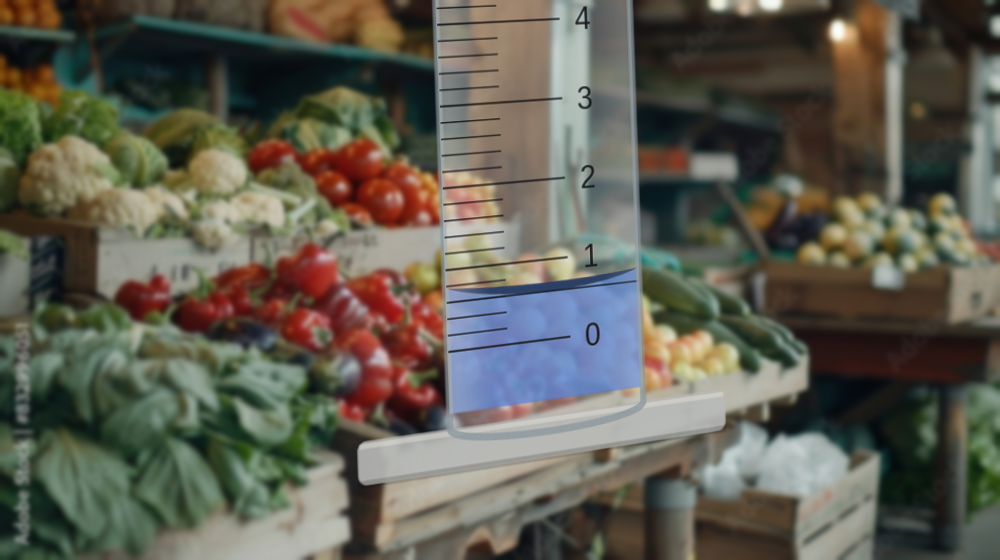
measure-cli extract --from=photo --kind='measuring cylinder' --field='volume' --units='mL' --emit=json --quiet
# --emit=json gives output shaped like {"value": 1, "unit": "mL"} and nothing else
{"value": 0.6, "unit": "mL"}
